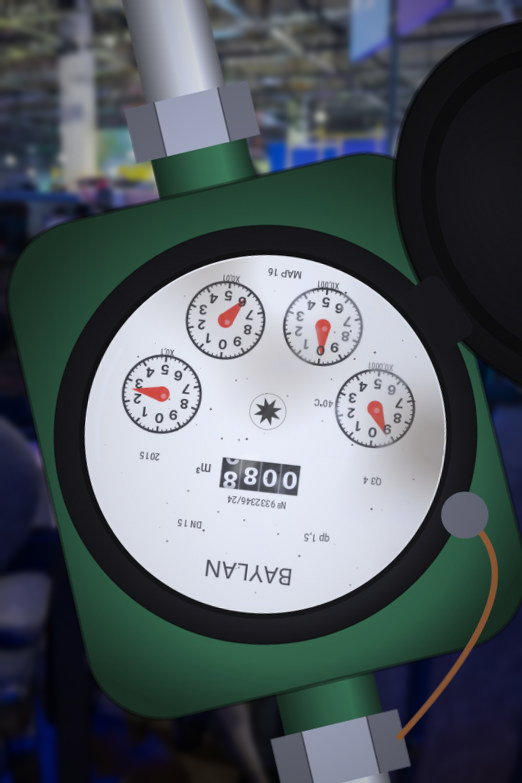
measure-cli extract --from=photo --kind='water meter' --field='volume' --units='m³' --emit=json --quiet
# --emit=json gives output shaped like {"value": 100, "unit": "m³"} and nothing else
{"value": 88.2599, "unit": "m³"}
